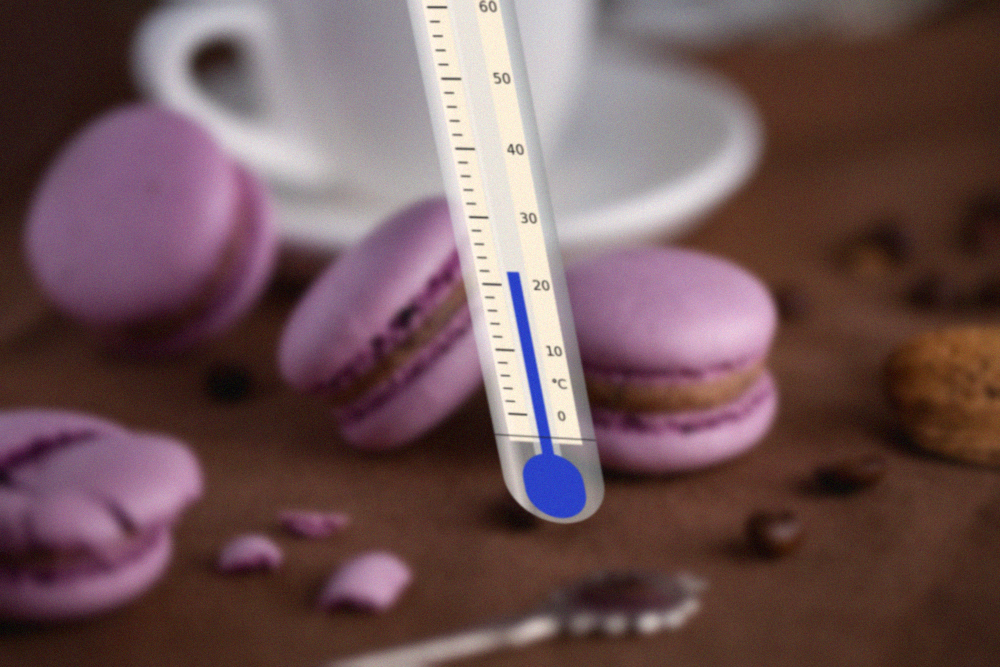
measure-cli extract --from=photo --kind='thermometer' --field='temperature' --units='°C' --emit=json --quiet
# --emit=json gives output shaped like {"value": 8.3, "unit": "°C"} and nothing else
{"value": 22, "unit": "°C"}
